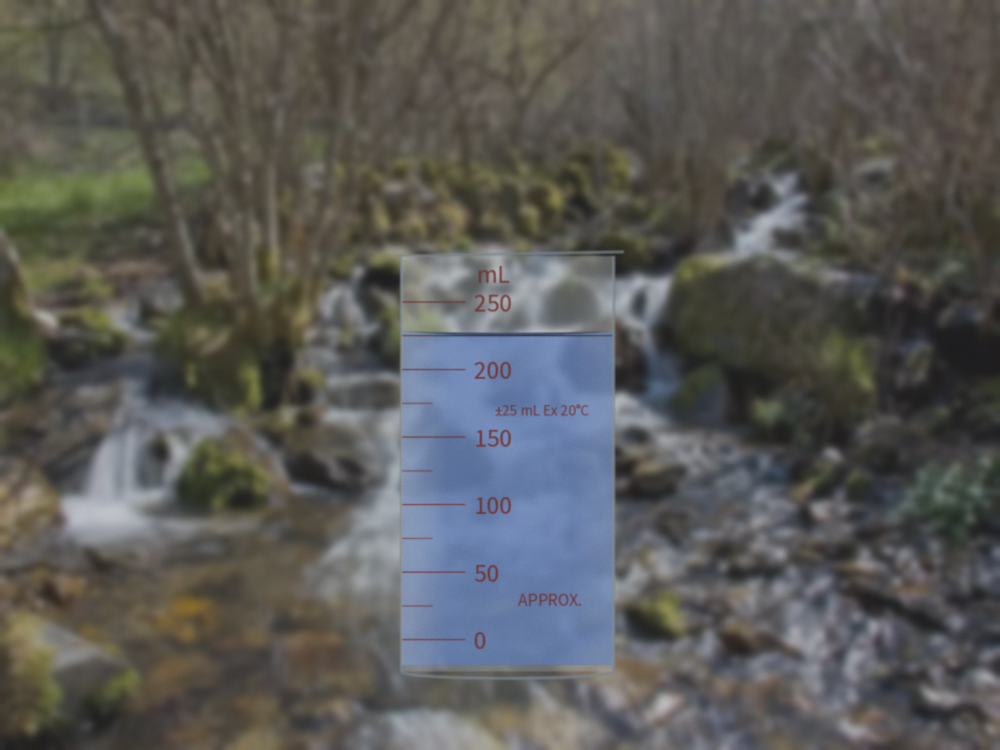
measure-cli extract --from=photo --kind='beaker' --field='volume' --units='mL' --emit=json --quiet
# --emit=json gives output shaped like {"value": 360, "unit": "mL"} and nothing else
{"value": 225, "unit": "mL"}
